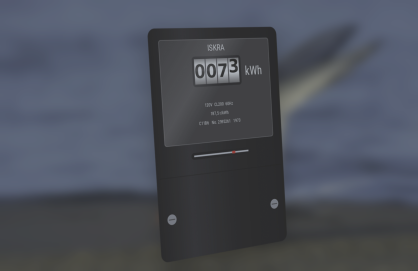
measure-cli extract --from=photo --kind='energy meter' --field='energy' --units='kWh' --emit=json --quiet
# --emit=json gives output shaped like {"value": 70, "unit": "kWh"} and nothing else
{"value": 73, "unit": "kWh"}
